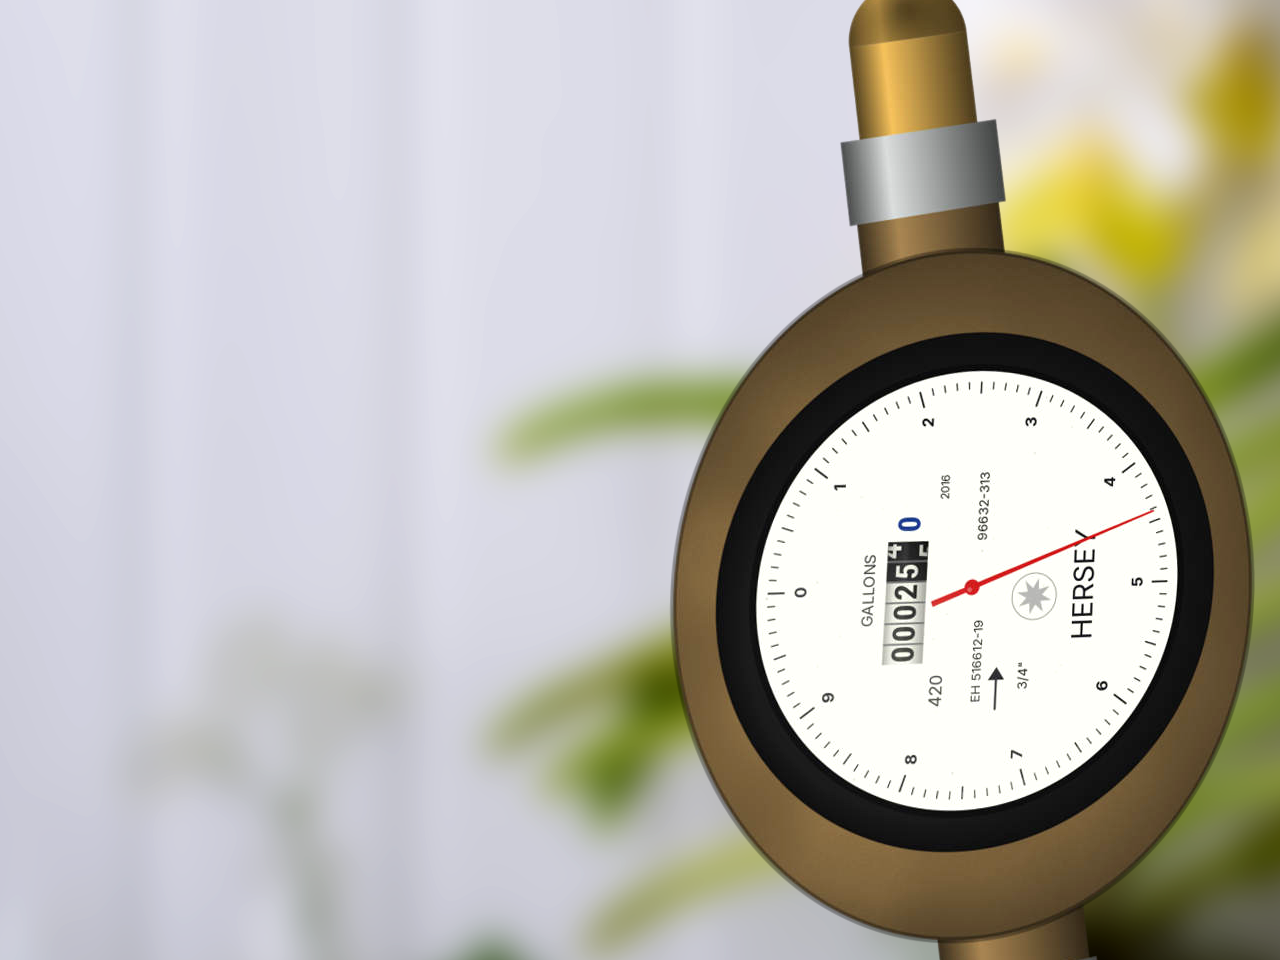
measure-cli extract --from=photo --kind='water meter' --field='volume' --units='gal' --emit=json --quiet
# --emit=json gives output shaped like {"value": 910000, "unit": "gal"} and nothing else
{"value": 2544.4, "unit": "gal"}
